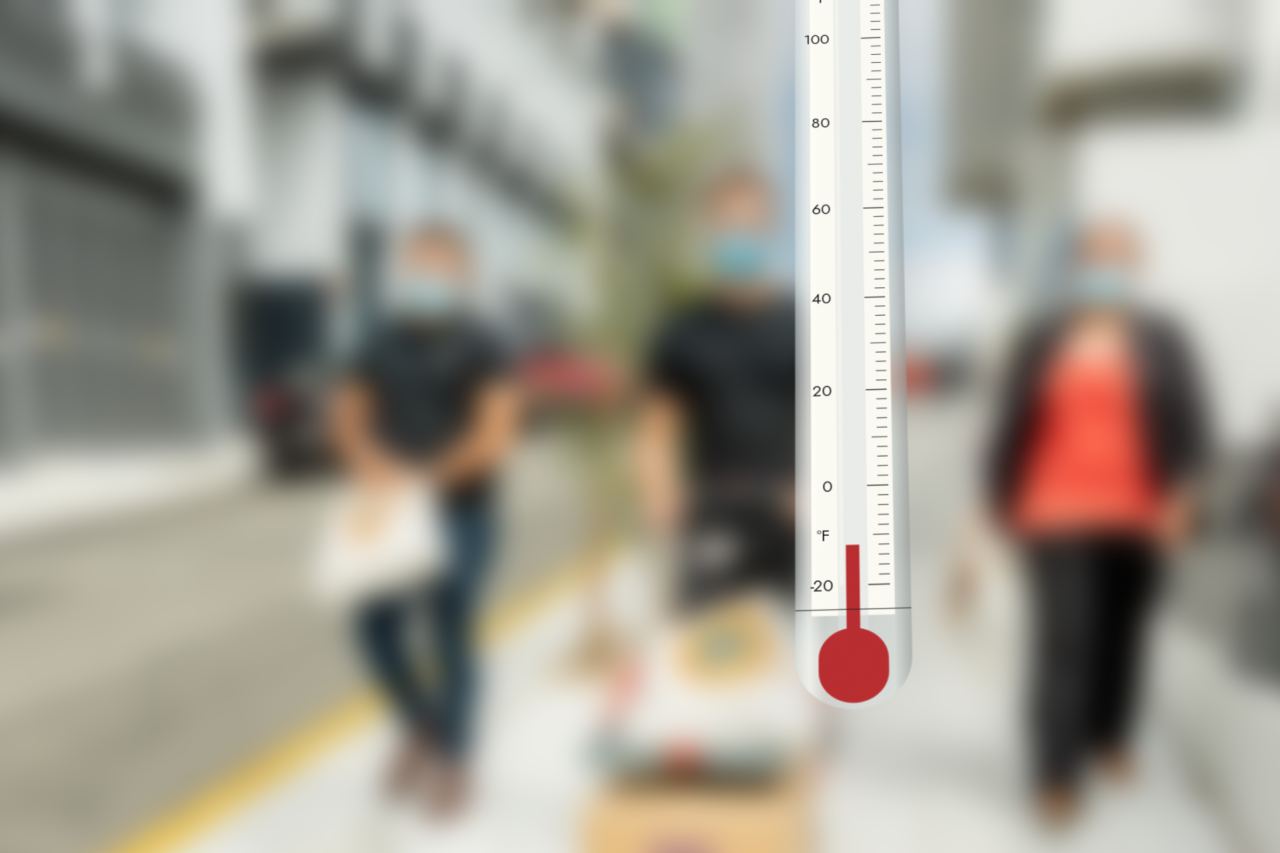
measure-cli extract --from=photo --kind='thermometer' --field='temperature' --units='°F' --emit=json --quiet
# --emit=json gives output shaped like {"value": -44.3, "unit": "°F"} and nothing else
{"value": -12, "unit": "°F"}
